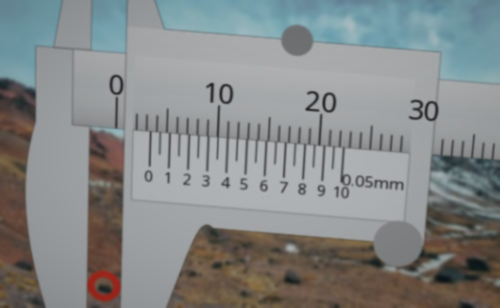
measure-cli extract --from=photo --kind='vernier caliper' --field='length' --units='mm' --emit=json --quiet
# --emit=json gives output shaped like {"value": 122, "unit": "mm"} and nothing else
{"value": 3.4, "unit": "mm"}
